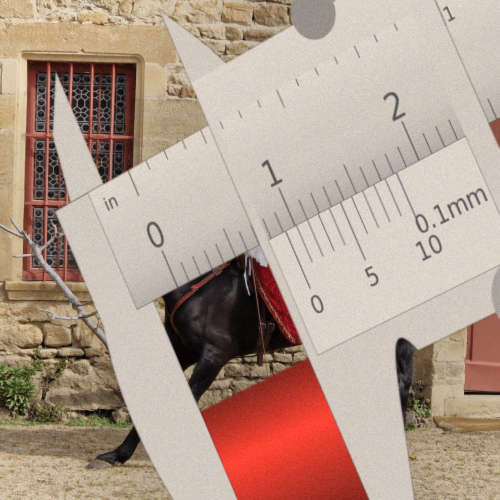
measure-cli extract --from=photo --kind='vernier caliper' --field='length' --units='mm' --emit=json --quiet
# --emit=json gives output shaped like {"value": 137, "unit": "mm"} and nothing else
{"value": 9.2, "unit": "mm"}
